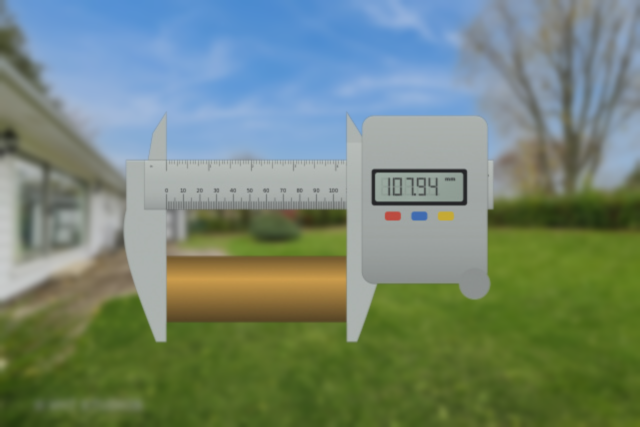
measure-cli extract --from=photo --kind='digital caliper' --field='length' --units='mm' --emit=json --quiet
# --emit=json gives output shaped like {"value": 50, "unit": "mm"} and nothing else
{"value": 107.94, "unit": "mm"}
